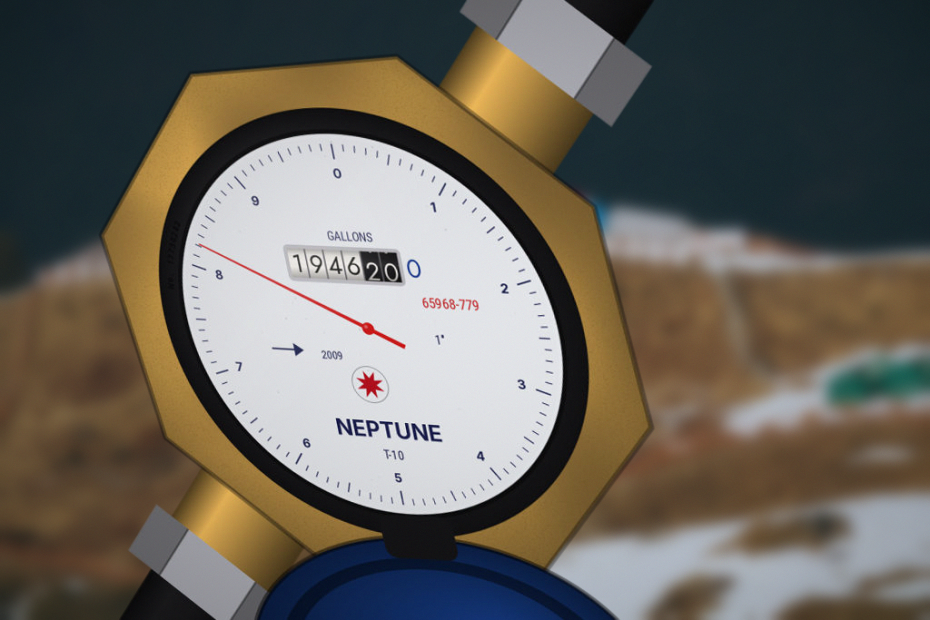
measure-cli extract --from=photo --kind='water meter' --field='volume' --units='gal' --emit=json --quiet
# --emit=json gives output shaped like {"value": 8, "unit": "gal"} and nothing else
{"value": 1946198.2, "unit": "gal"}
